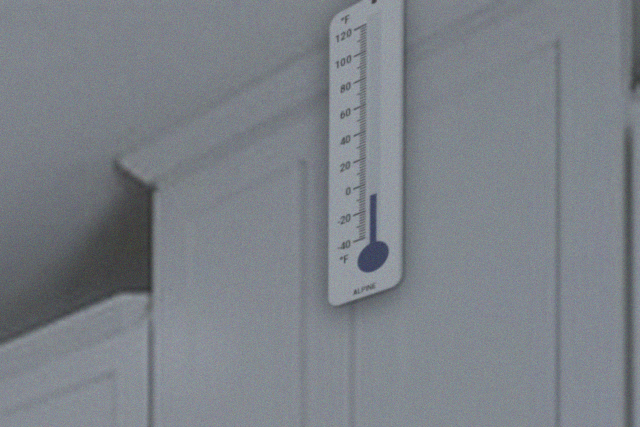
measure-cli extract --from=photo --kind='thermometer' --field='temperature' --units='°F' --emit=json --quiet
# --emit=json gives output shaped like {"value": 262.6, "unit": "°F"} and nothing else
{"value": -10, "unit": "°F"}
